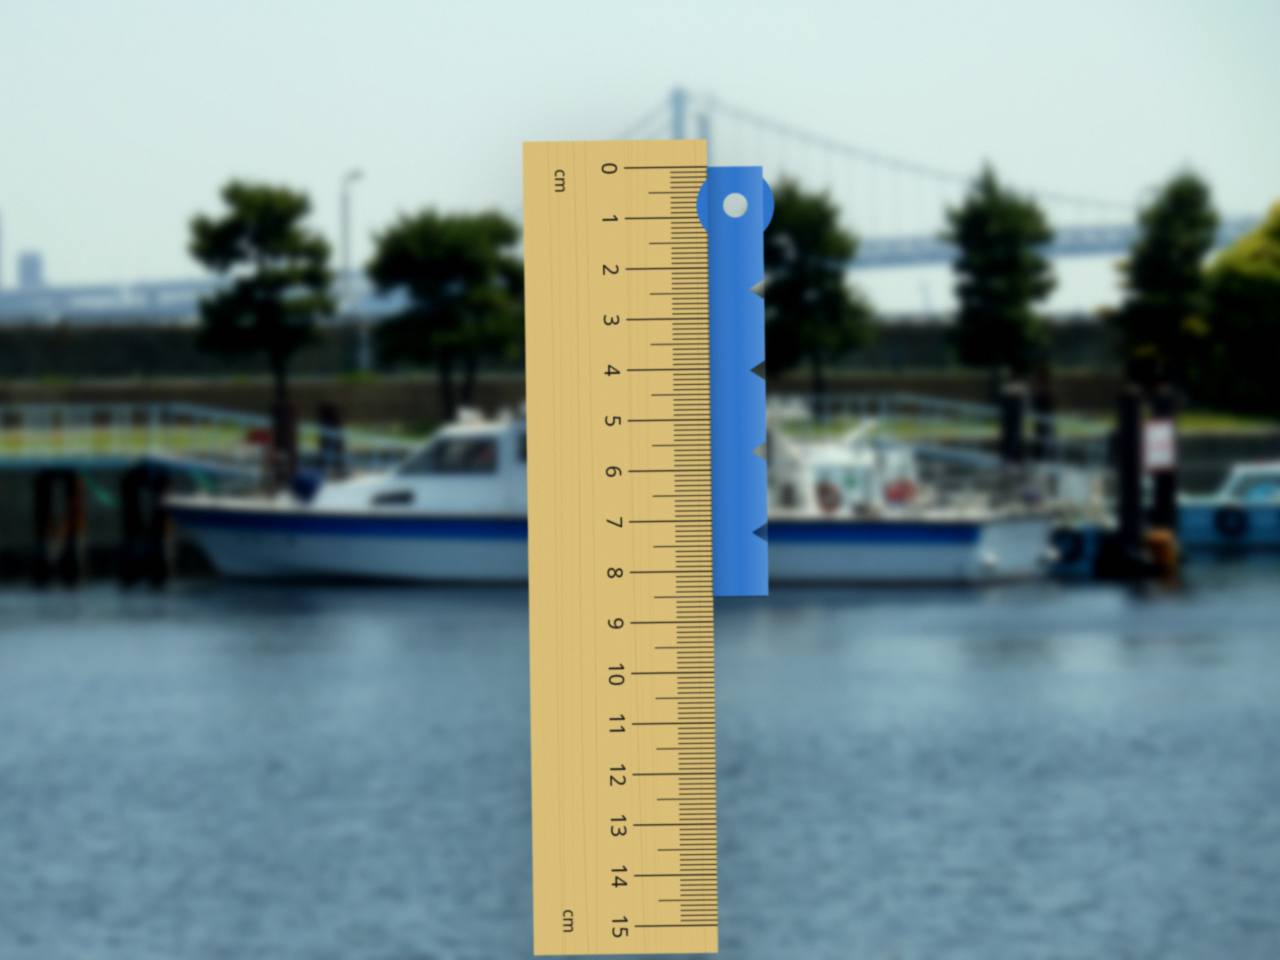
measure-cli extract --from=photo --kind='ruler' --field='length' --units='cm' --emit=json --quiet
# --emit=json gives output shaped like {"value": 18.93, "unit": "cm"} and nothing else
{"value": 8.5, "unit": "cm"}
